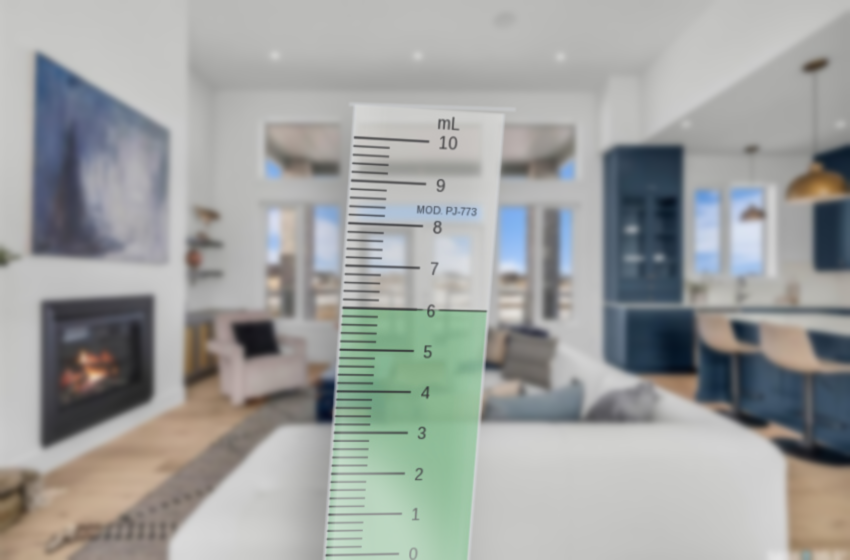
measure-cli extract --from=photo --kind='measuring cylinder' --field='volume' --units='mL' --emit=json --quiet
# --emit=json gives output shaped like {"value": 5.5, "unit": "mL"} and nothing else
{"value": 6, "unit": "mL"}
